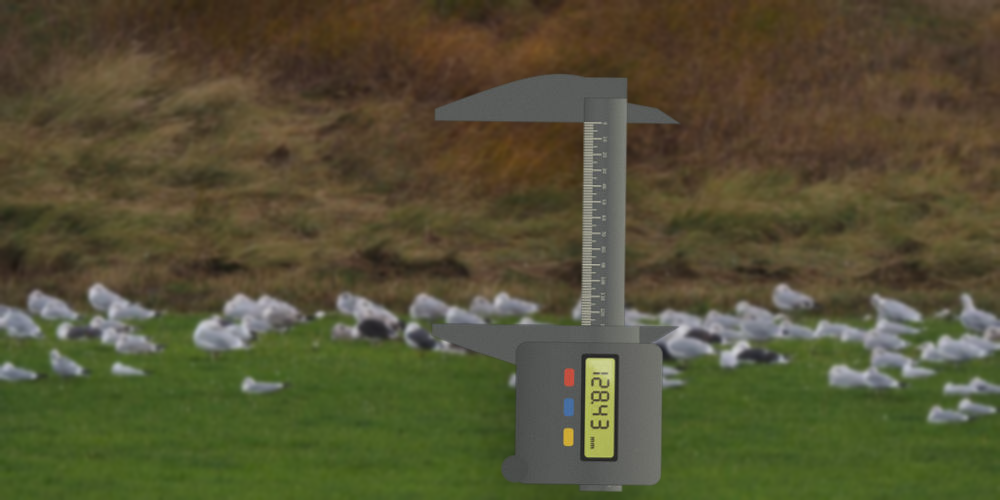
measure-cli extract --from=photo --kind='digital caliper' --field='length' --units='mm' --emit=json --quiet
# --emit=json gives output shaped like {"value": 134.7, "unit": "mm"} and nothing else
{"value": 128.43, "unit": "mm"}
